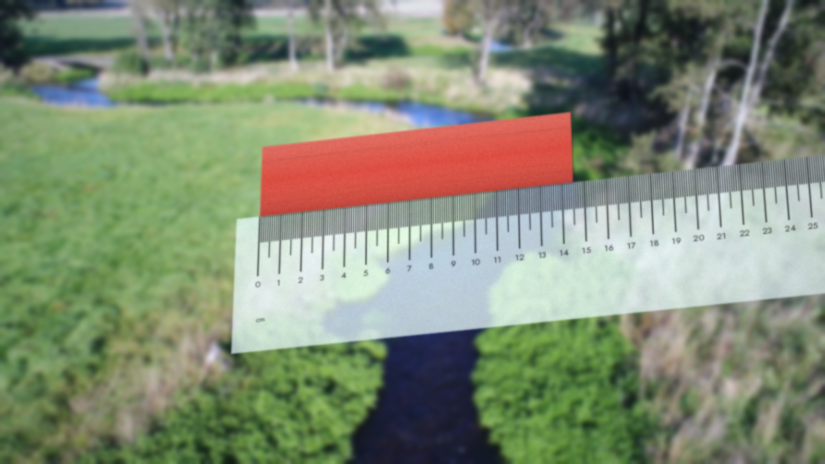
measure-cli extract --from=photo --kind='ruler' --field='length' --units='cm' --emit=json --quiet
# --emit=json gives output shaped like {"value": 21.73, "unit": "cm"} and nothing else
{"value": 14.5, "unit": "cm"}
